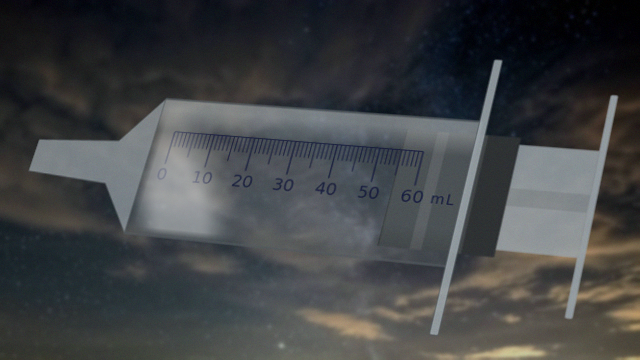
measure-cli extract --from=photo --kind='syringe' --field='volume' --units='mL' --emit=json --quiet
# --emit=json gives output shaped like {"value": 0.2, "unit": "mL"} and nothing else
{"value": 55, "unit": "mL"}
